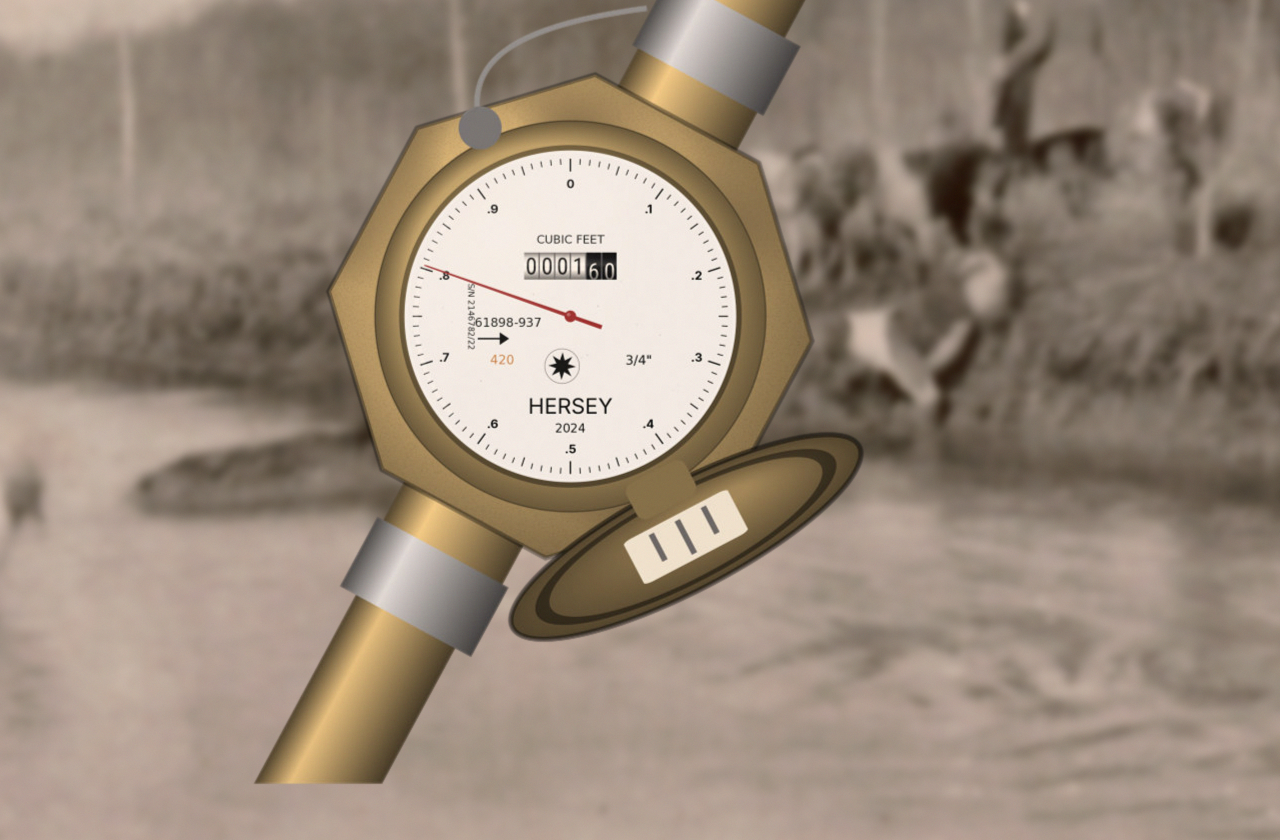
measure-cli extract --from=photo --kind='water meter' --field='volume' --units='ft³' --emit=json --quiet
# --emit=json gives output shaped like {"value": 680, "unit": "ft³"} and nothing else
{"value": 159.80, "unit": "ft³"}
